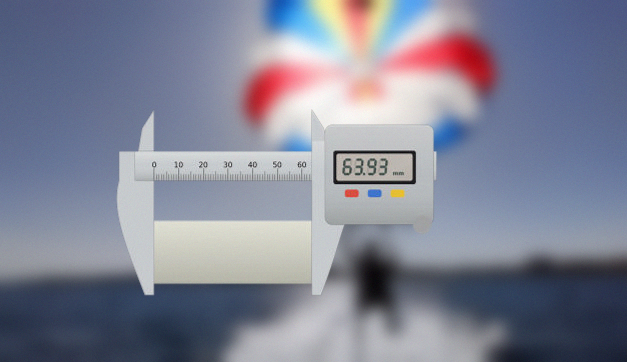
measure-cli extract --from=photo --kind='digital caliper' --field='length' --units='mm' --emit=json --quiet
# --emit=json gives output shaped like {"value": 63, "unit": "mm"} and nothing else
{"value": 63.93, "unit": "mm"}
